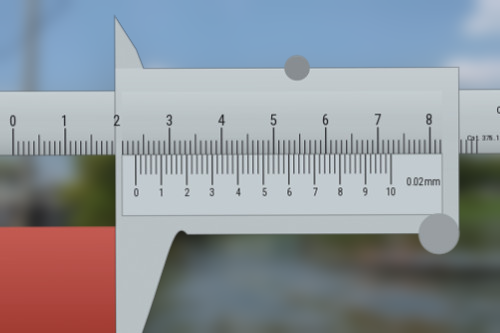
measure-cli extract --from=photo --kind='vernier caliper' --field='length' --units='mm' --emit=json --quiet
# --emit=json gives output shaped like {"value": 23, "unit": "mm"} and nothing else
{"value": 23.5, "unit": "mm"}
